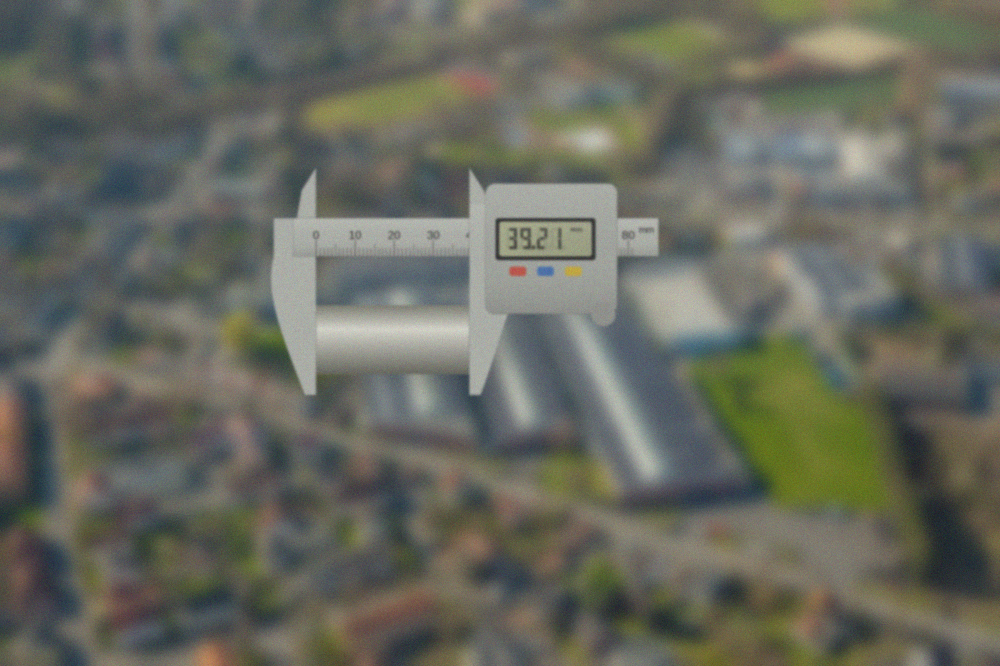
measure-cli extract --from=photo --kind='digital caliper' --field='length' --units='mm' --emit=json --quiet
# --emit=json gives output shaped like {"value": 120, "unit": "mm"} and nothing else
{"value": 39.21, "unit": "mm"}
